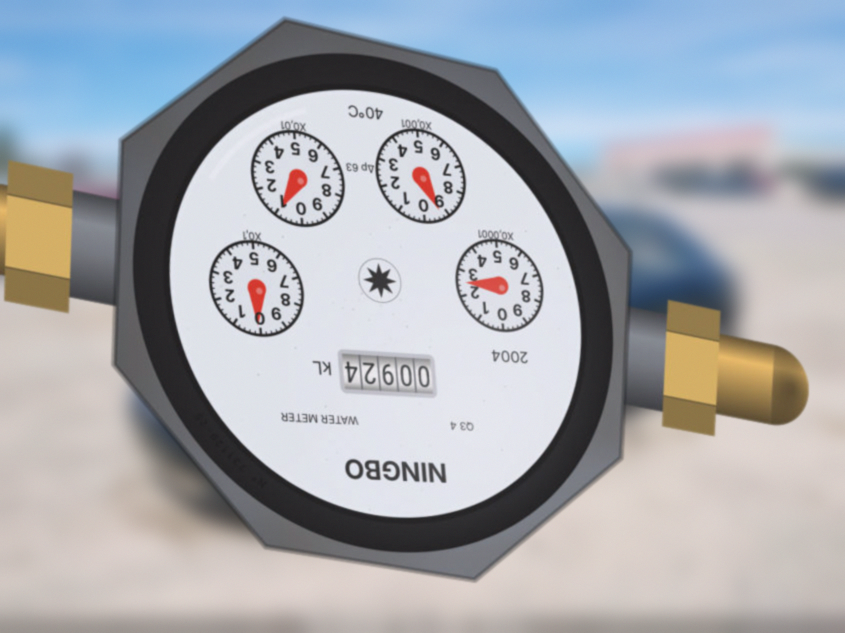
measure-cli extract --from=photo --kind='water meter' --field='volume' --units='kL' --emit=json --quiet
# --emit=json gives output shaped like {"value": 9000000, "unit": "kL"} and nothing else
{"value": 924.0092, "unit": "kL"}
